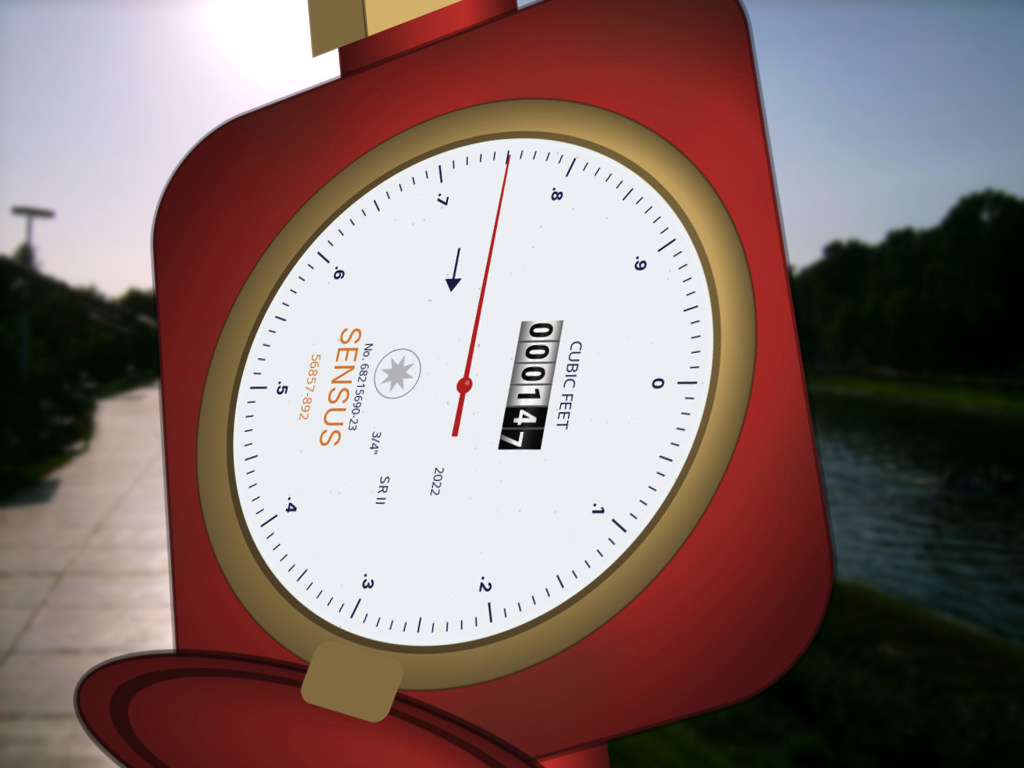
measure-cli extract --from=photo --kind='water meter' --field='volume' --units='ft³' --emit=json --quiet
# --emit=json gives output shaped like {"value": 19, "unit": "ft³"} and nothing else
{"value": 146.75, "unit": "ft³"}
